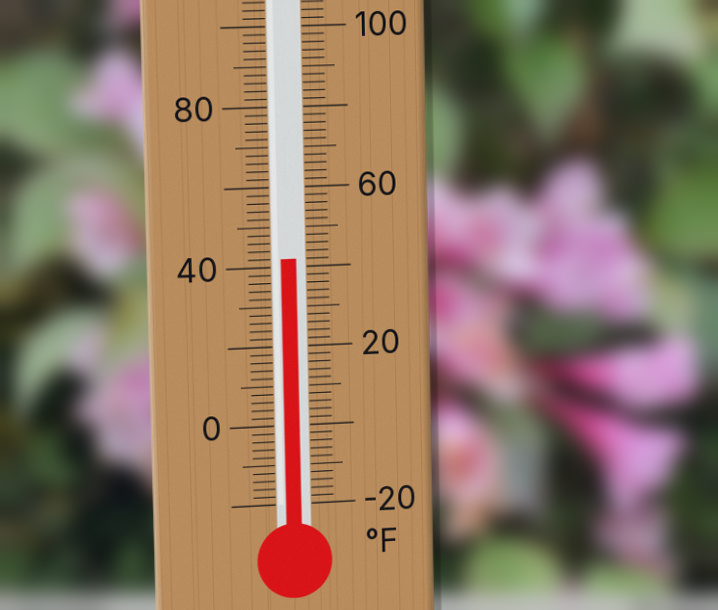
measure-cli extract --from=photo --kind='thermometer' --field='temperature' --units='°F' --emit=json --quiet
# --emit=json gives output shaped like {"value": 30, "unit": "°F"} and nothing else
{"value": 42, "unit": "°F"}
